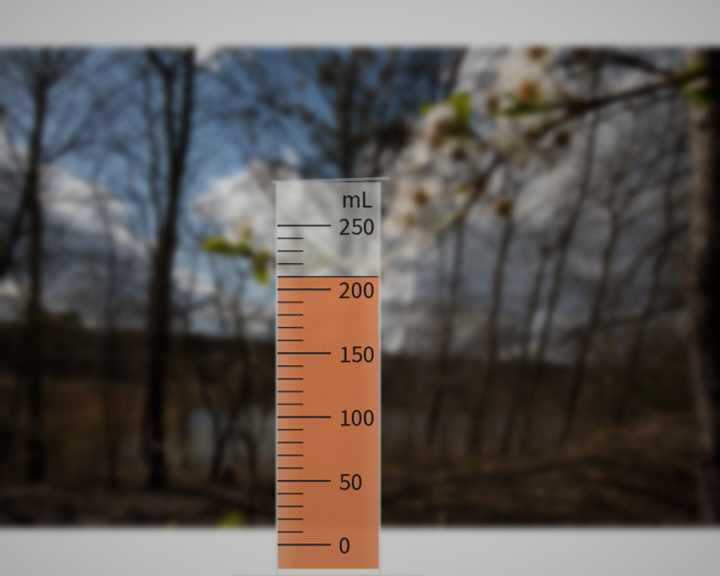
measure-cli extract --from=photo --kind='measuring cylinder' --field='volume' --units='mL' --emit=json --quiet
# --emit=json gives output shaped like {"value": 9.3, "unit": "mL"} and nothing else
{"value": 210, "unit": "mL"}
